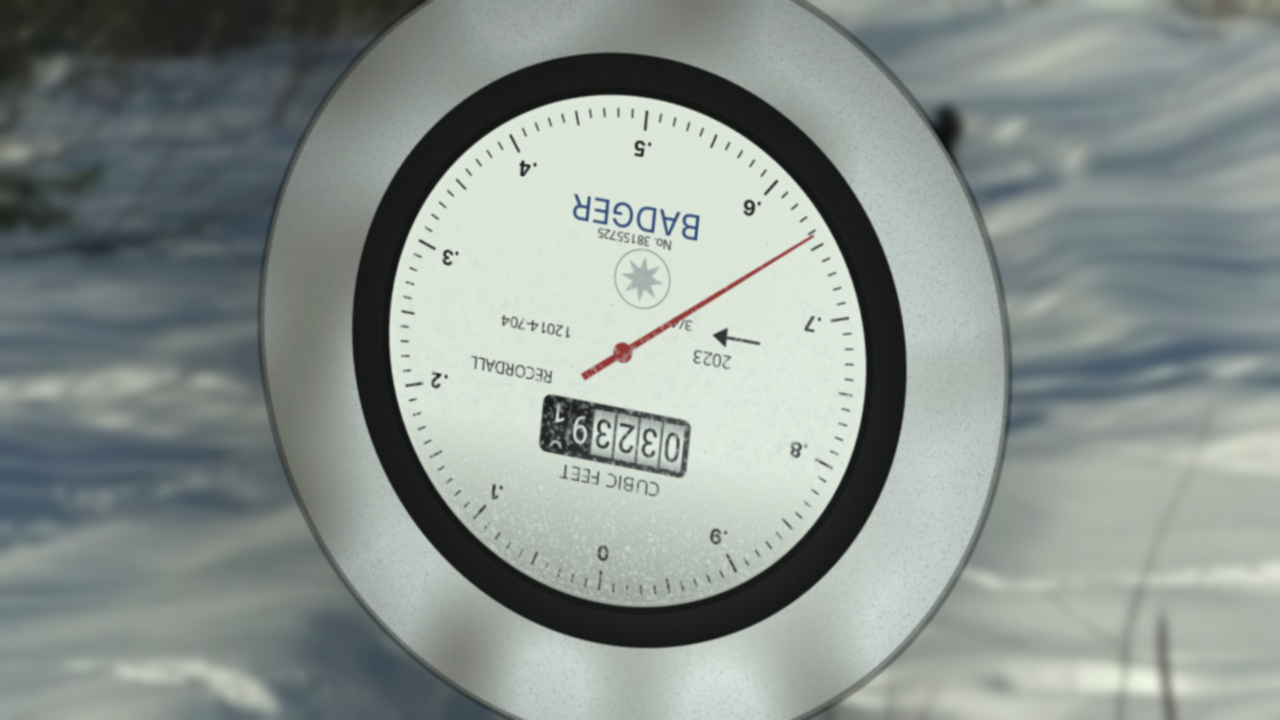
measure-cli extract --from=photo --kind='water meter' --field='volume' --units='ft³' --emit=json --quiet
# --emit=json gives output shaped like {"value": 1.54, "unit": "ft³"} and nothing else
{"value": 32390.64, "unit": "ft³"}
